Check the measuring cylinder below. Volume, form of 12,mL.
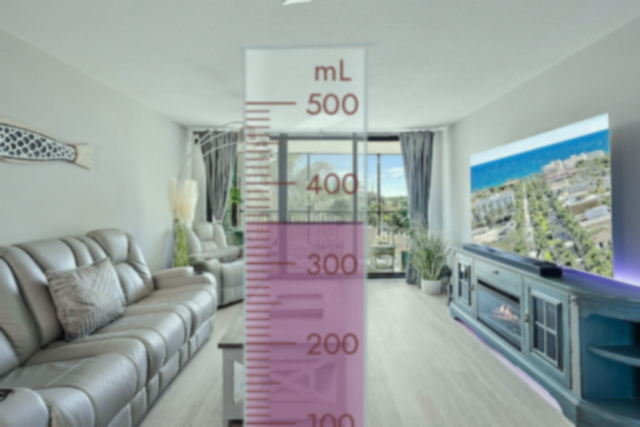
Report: 350,mL
